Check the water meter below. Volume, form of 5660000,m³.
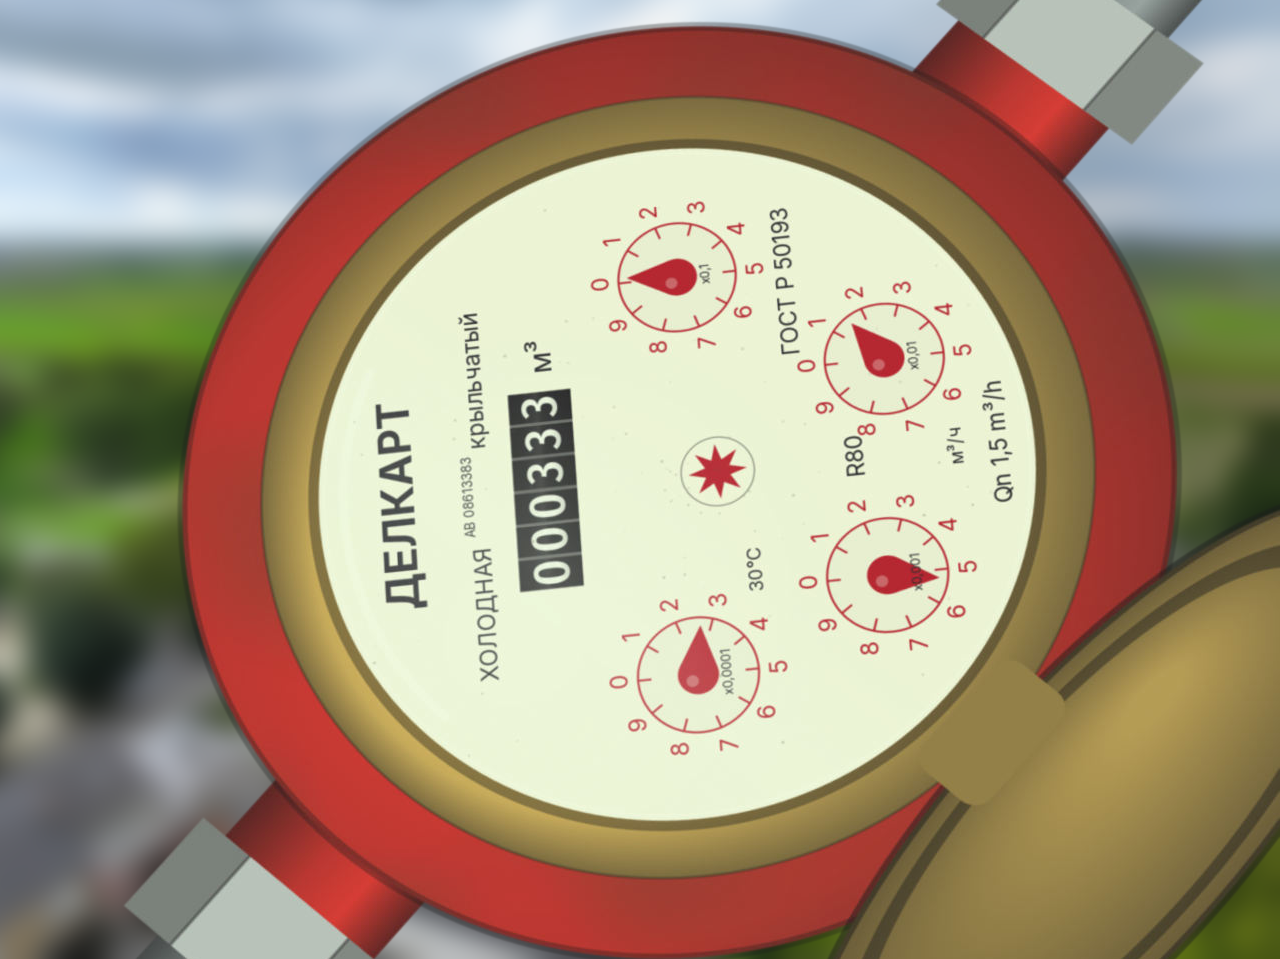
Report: 333.0152,m³
